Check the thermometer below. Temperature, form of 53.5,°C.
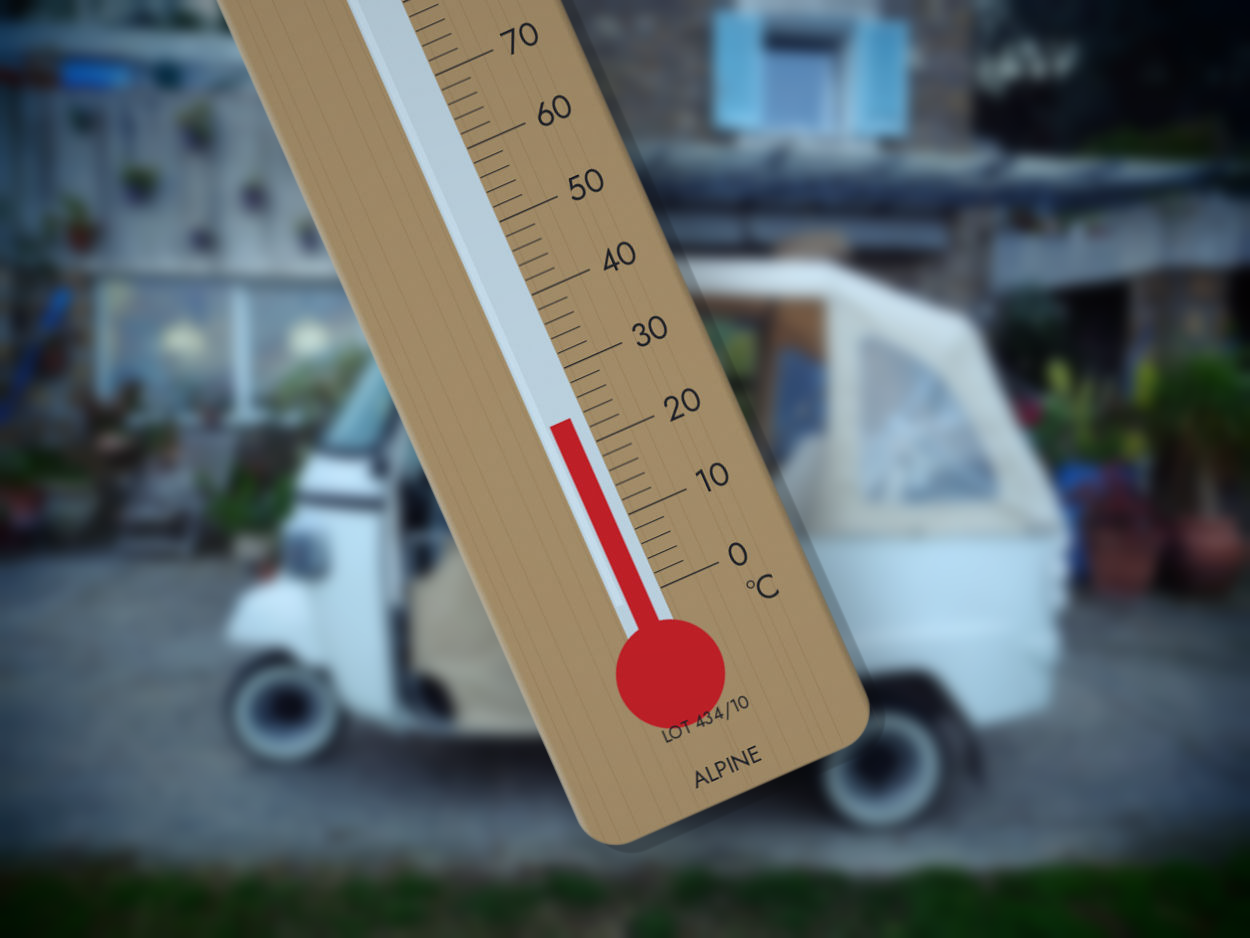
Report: 24,°C
